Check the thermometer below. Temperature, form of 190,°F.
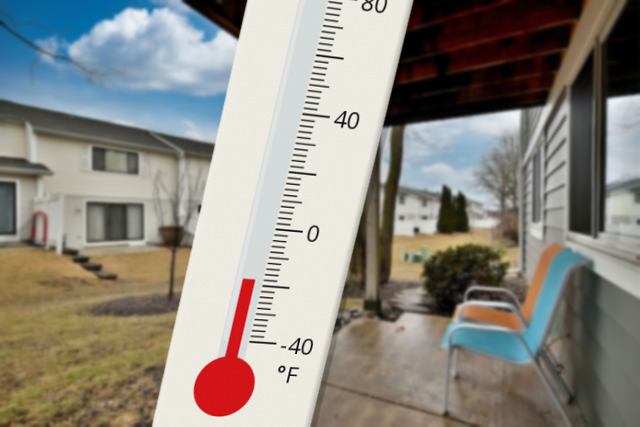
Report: -18,°F
